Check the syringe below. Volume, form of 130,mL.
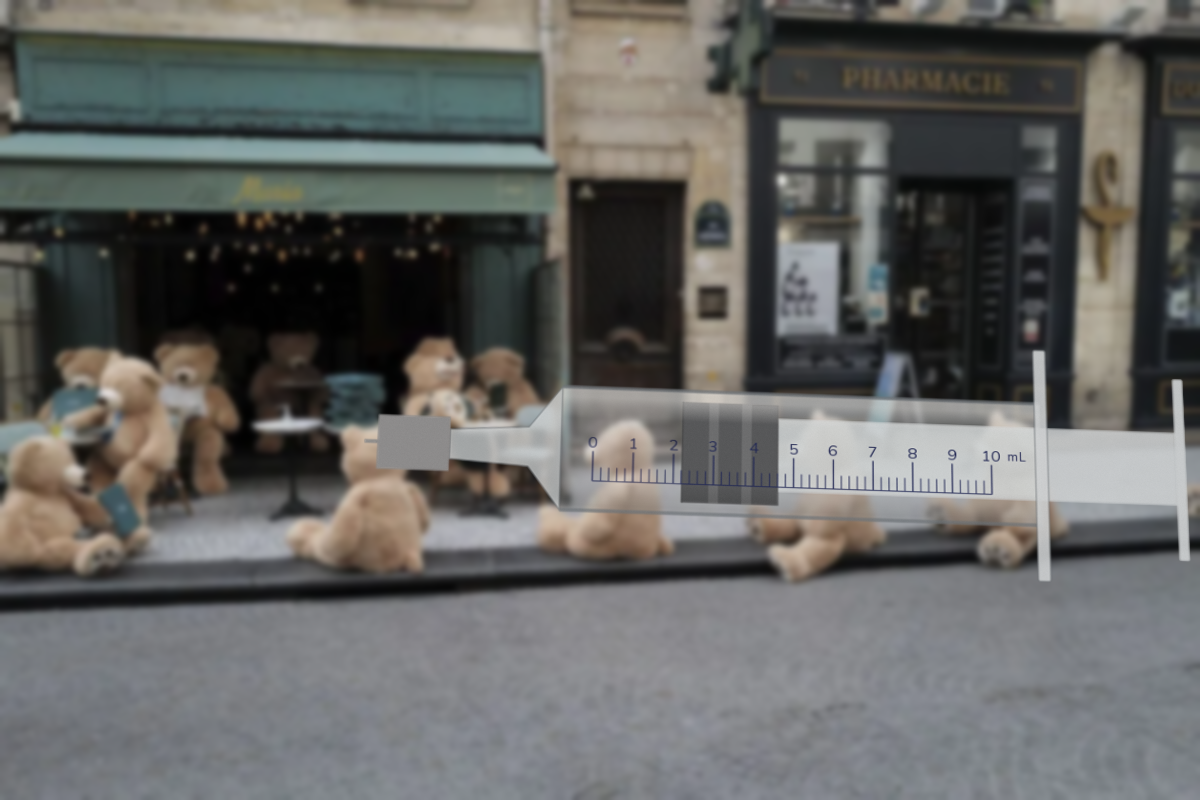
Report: 2.2,mL
